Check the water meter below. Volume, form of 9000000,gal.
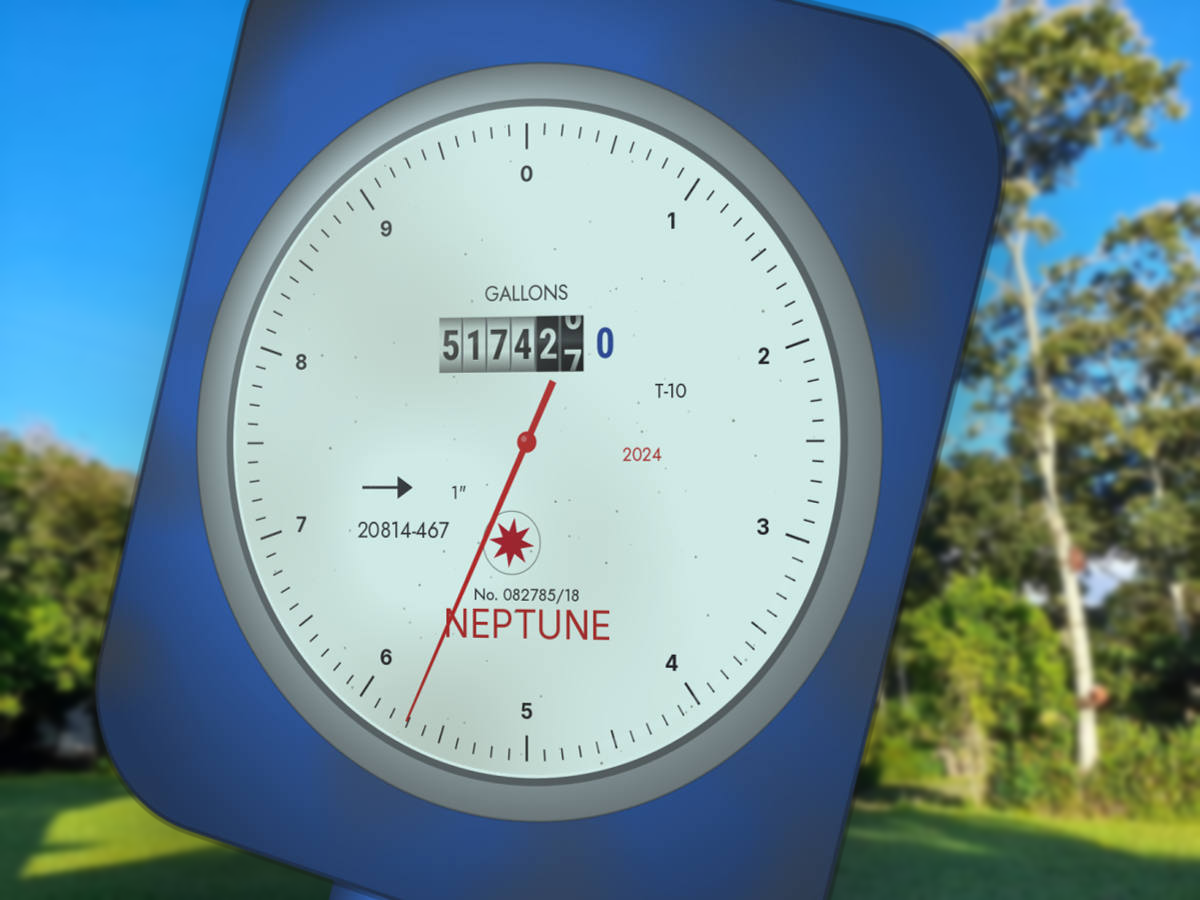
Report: 5174265.7,gal
